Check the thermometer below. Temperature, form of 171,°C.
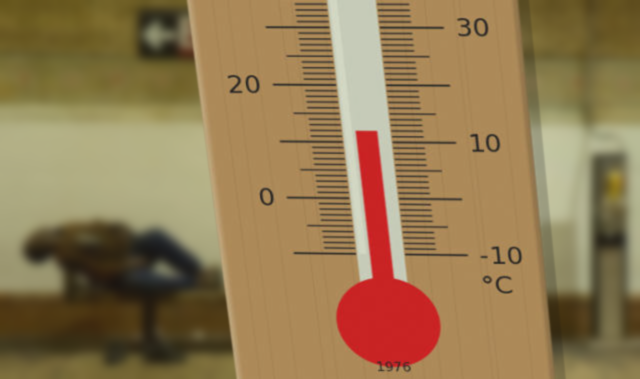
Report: 12,°C
